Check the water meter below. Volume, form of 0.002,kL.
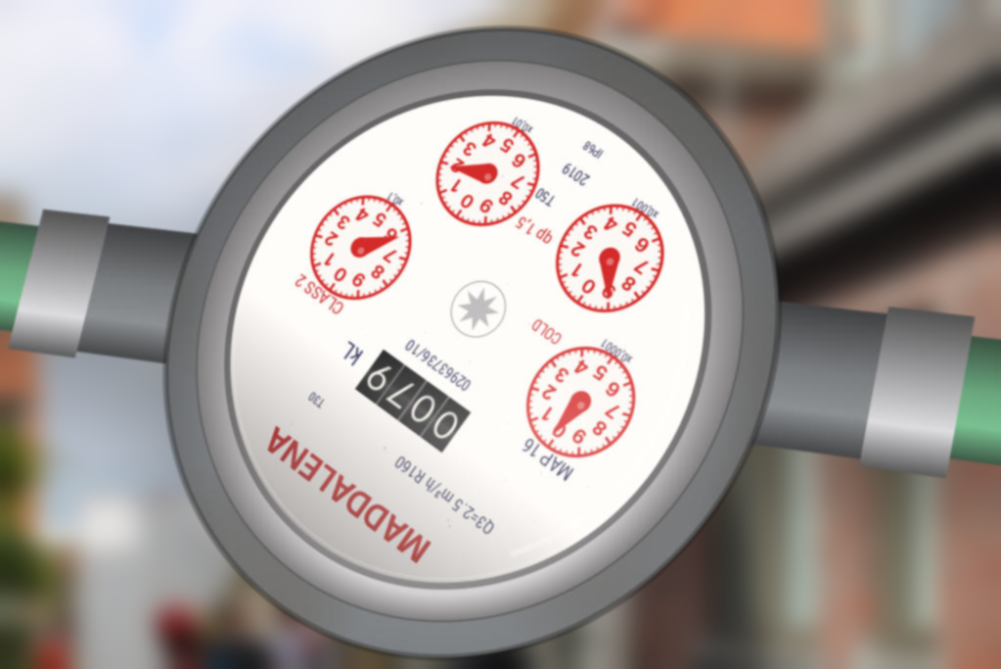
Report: 79.6190,kL
